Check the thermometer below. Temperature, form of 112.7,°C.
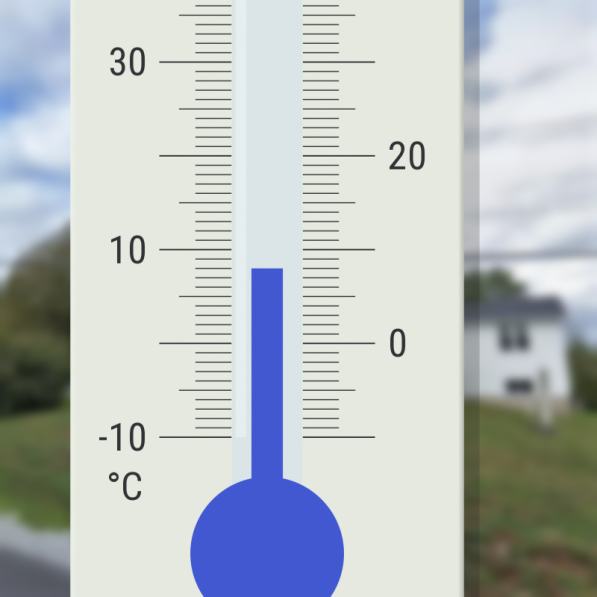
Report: 8,°C
